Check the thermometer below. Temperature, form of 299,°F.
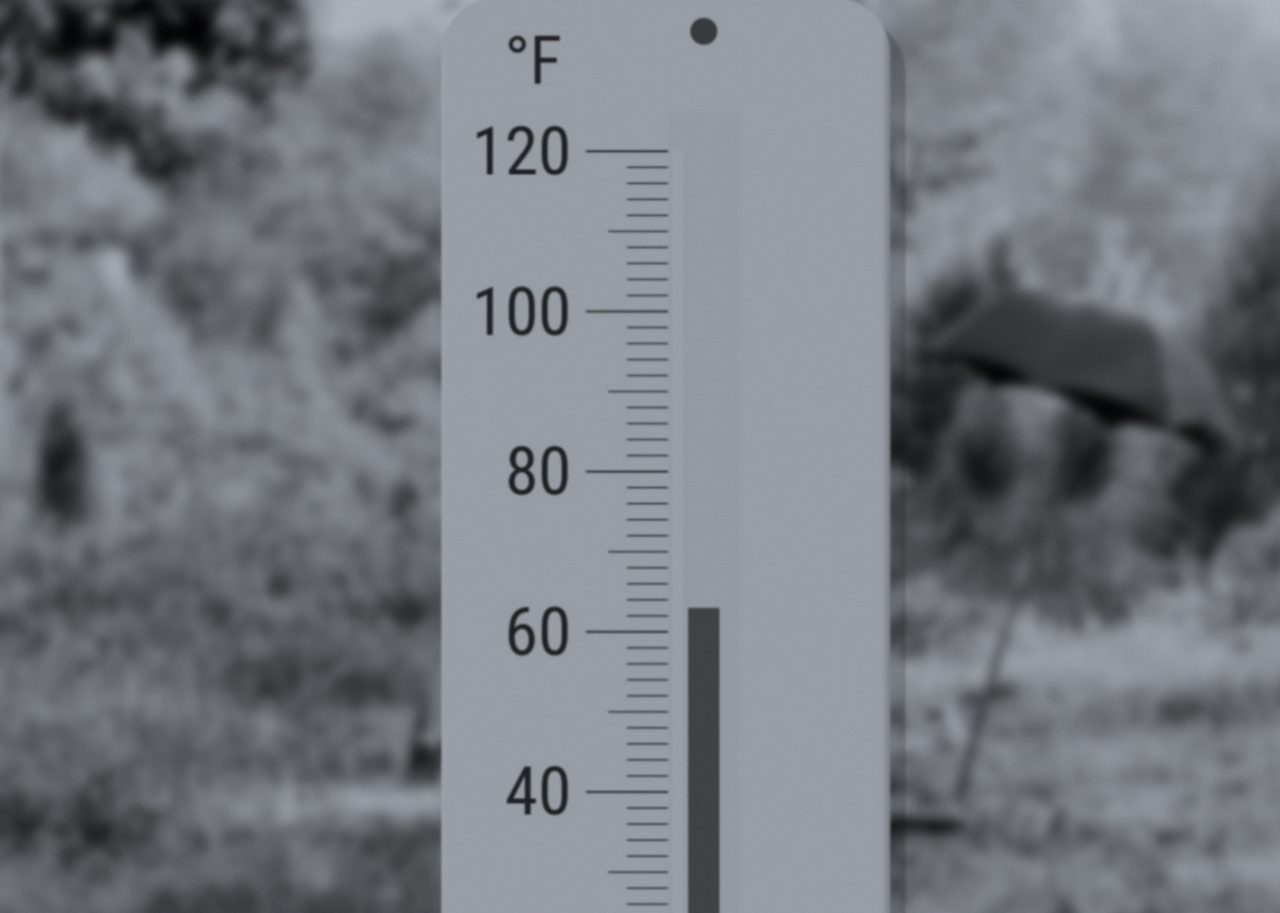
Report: 63,°F
